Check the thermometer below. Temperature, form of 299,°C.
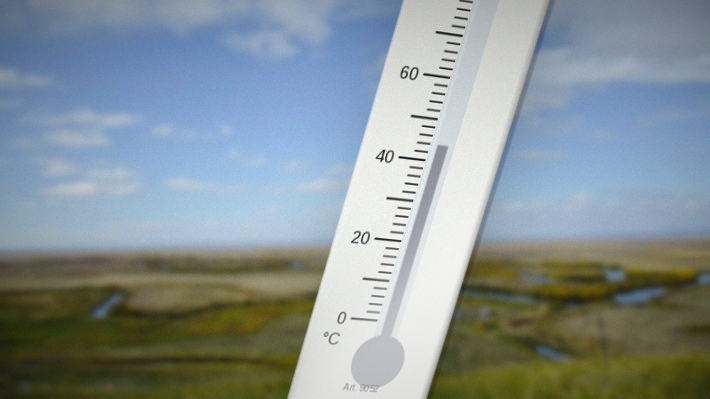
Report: 44,°C
